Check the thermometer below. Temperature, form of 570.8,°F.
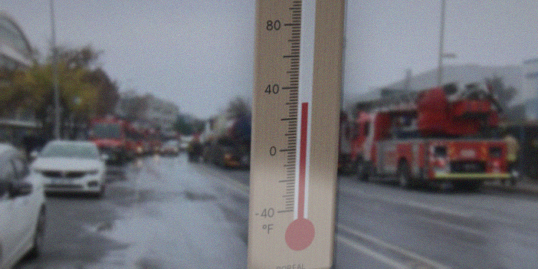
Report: 30,°F
